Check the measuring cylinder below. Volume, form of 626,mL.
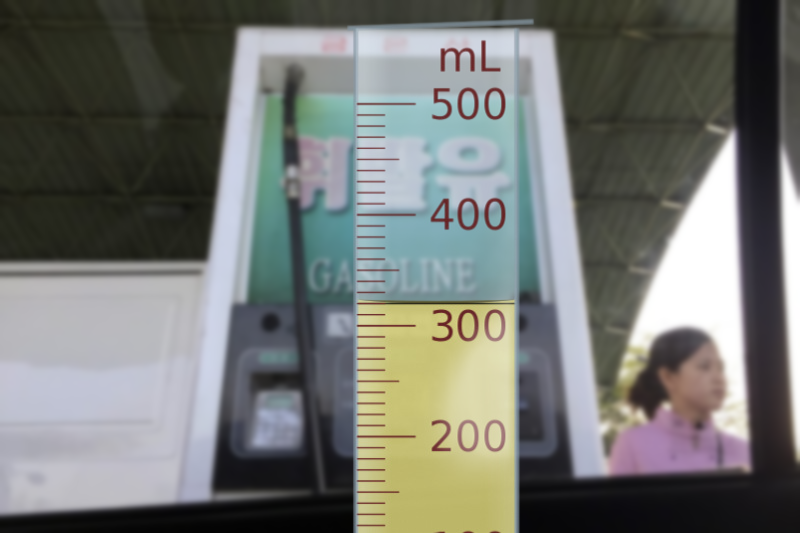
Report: 320,mL
